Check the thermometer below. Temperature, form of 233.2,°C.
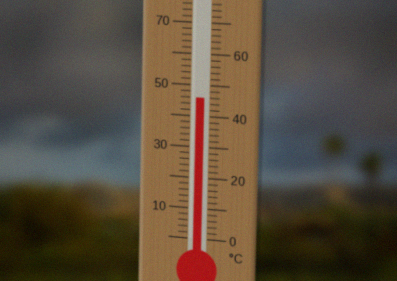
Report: 46,°C
